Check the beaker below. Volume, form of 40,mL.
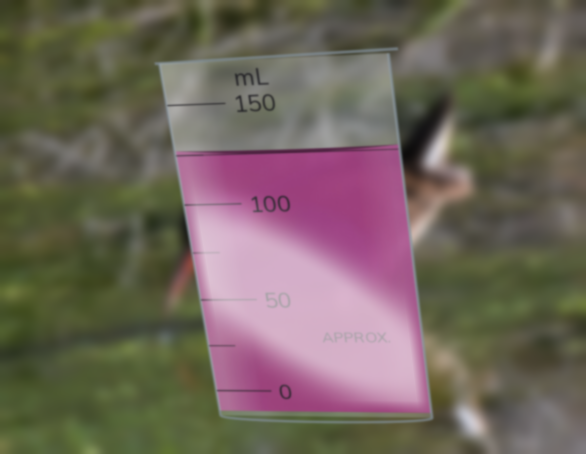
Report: 125,mL
